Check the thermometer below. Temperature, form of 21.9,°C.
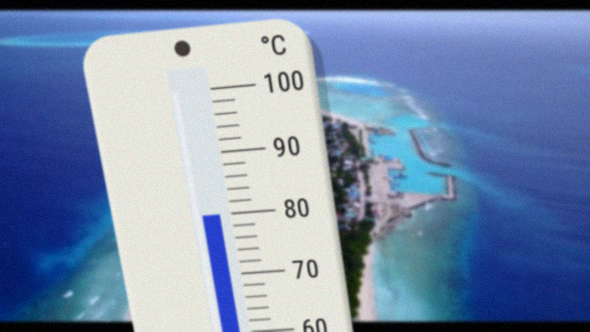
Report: 80,°C
